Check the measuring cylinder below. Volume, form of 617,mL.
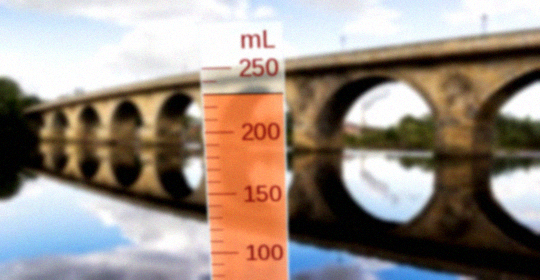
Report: 230,mL
